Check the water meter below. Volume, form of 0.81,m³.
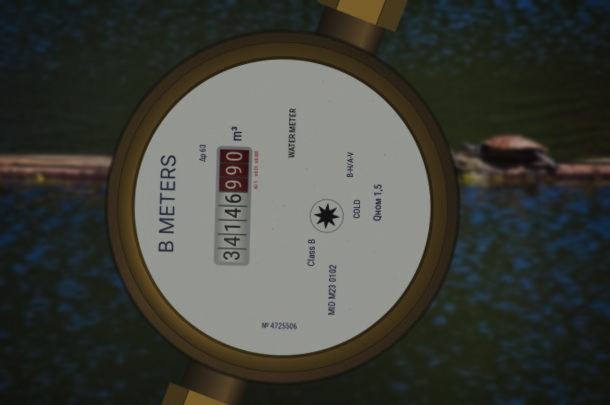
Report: 34146.990,m³
